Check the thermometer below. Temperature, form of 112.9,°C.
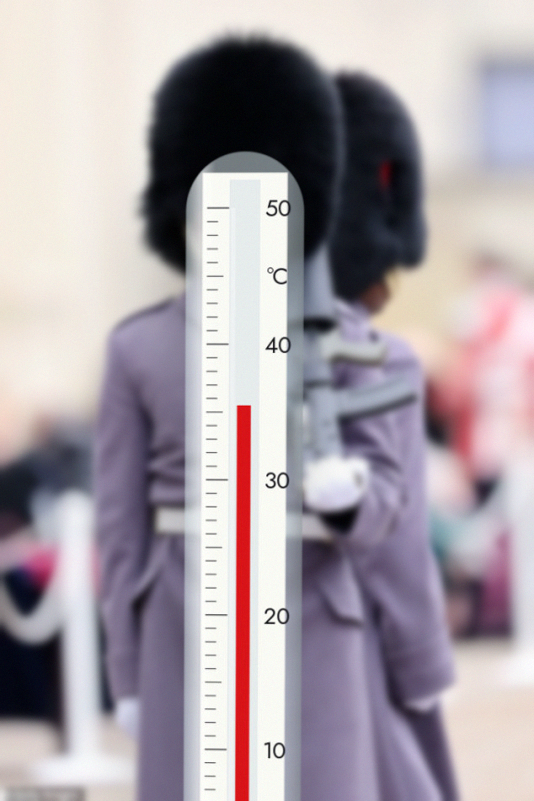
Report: 35.5,°C
